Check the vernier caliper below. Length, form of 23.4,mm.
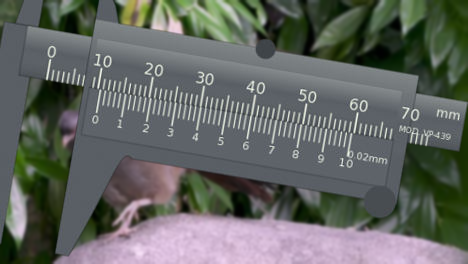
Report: 10.5,mm
